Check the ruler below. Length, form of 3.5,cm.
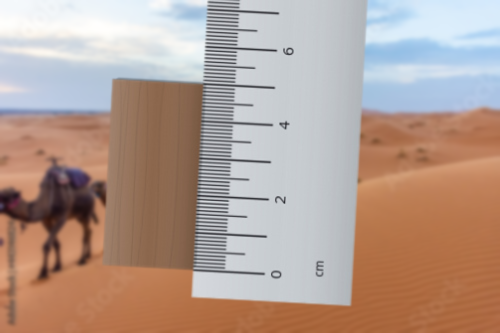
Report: 5,cm
